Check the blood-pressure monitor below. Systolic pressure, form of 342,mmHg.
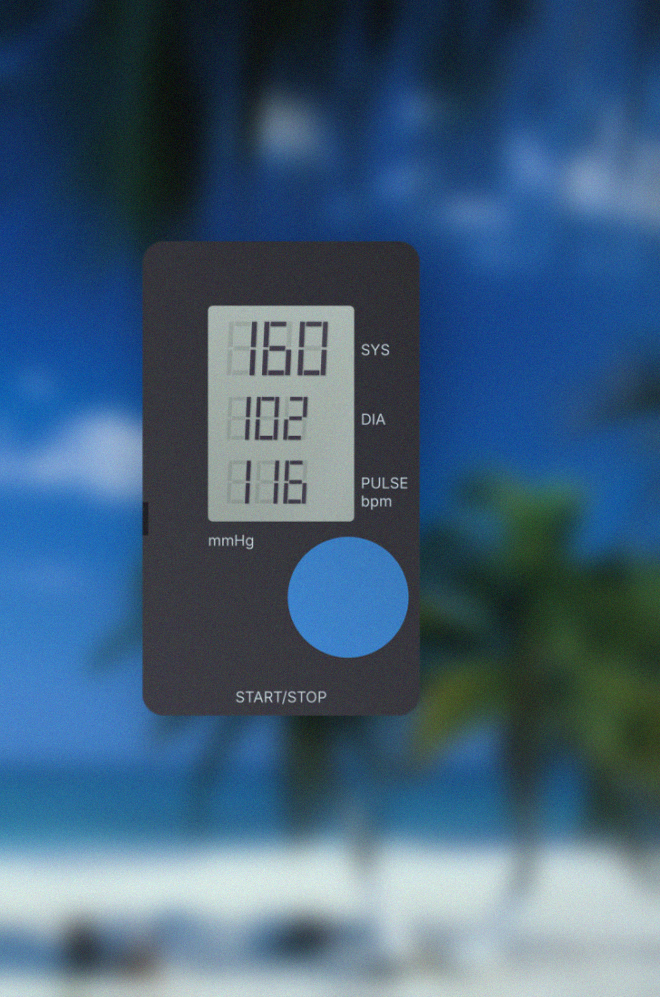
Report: 160,mmHg
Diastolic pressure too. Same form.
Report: 102,mmHg
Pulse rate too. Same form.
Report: 116,bpm
